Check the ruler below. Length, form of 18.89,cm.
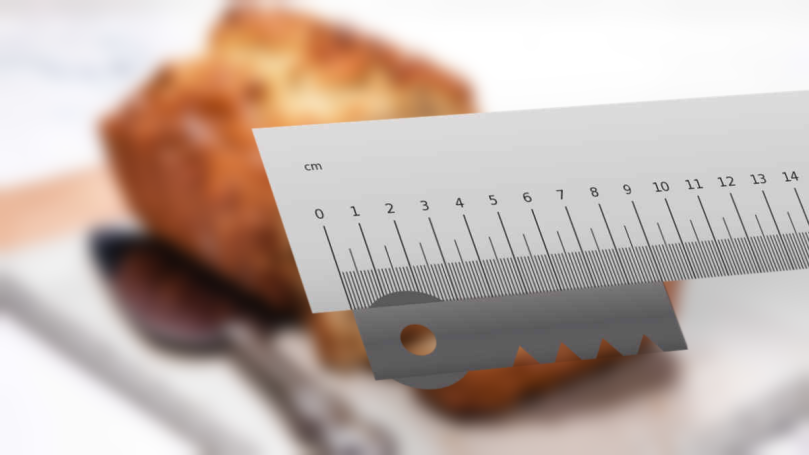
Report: 9,cm
